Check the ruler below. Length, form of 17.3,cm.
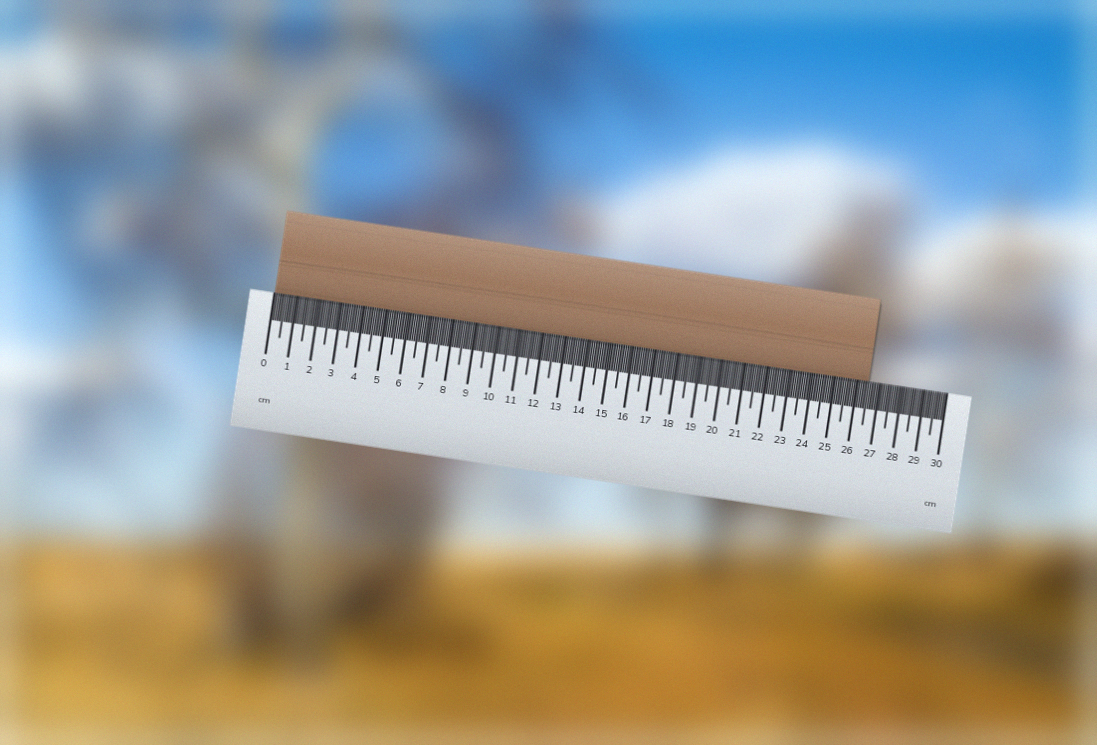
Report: 26.5,cm
